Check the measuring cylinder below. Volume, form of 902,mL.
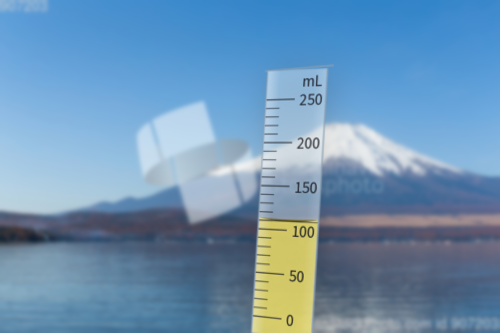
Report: 110,mL
